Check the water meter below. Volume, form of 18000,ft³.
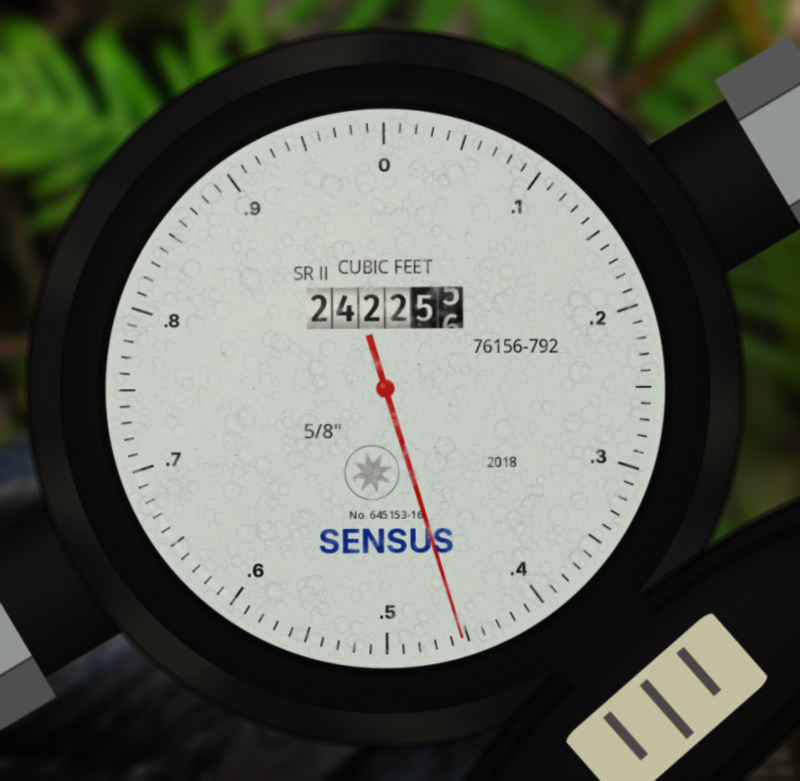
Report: 242255.45,ft³
